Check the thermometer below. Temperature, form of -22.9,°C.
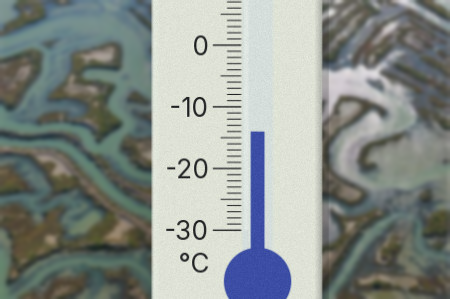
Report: -14,°C
